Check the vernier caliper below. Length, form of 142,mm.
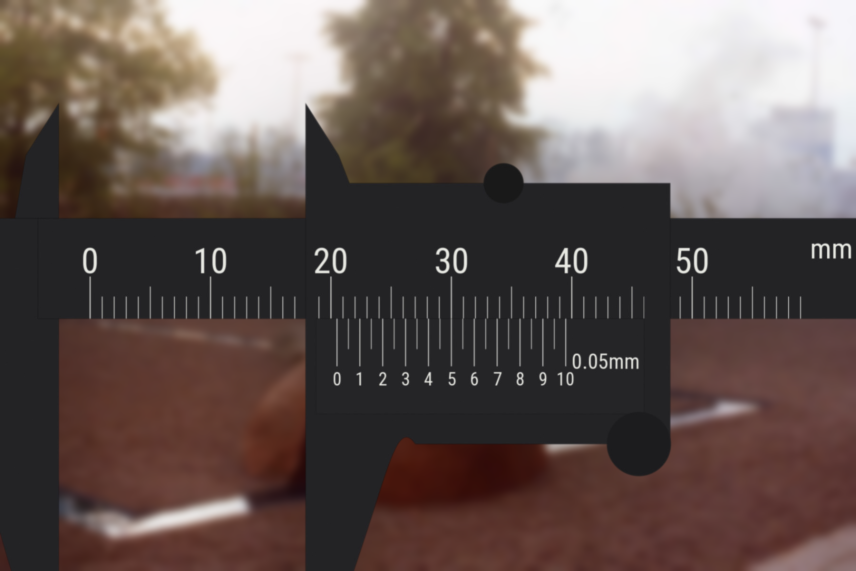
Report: 20.5,mm
